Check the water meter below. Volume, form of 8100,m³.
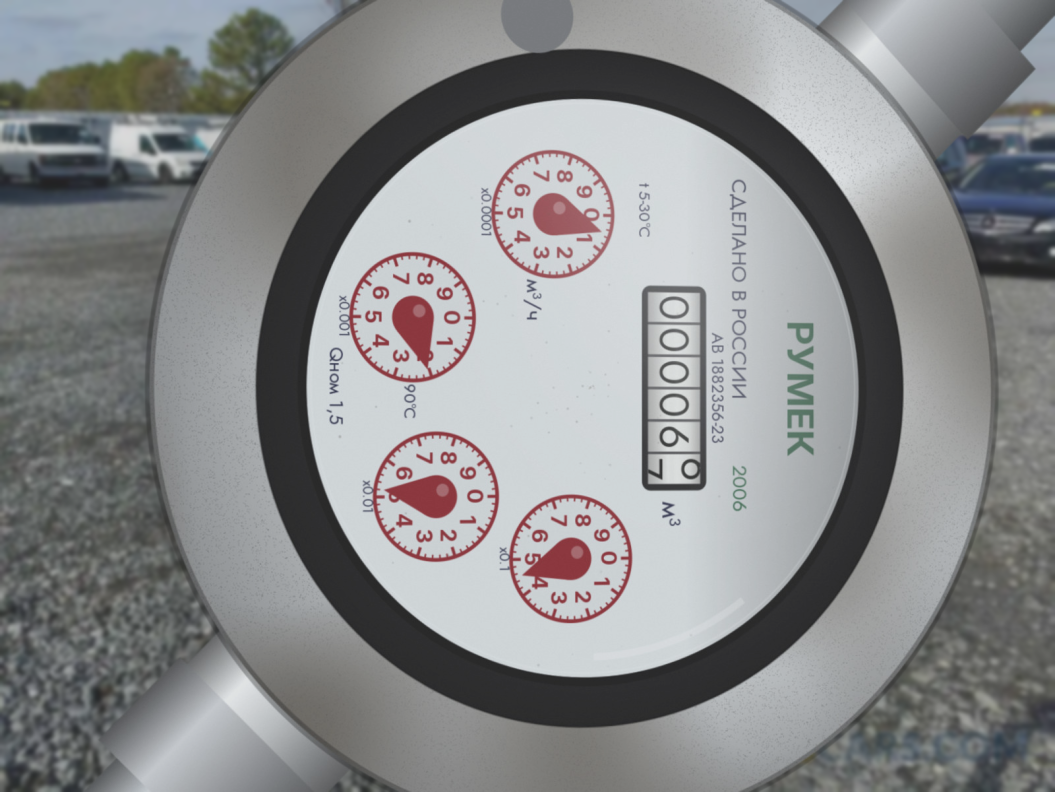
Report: 66.4520,m³
